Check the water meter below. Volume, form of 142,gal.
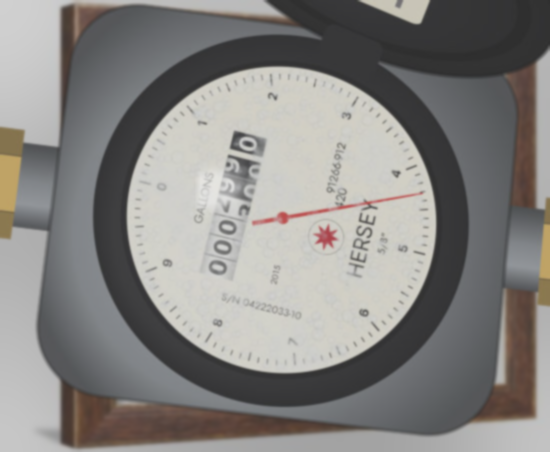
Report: 2994.3,gal
